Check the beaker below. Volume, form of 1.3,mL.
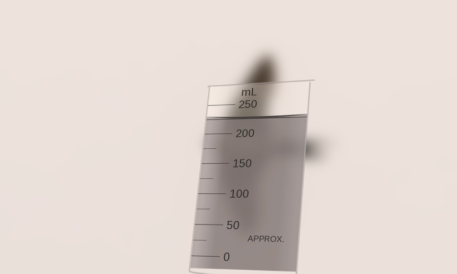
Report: 225,mL
